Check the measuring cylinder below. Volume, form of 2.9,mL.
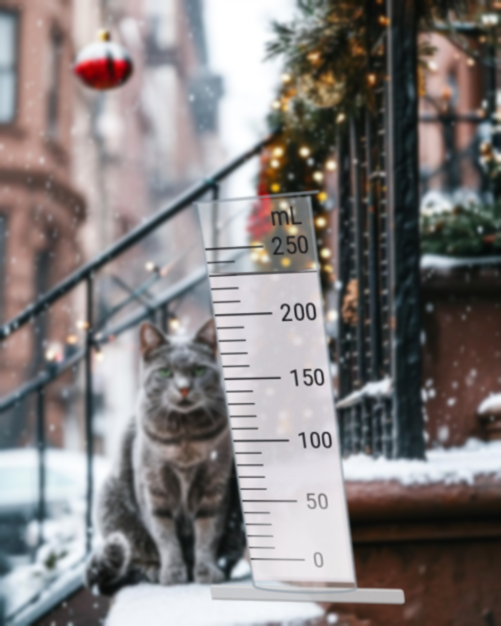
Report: 230,mL
